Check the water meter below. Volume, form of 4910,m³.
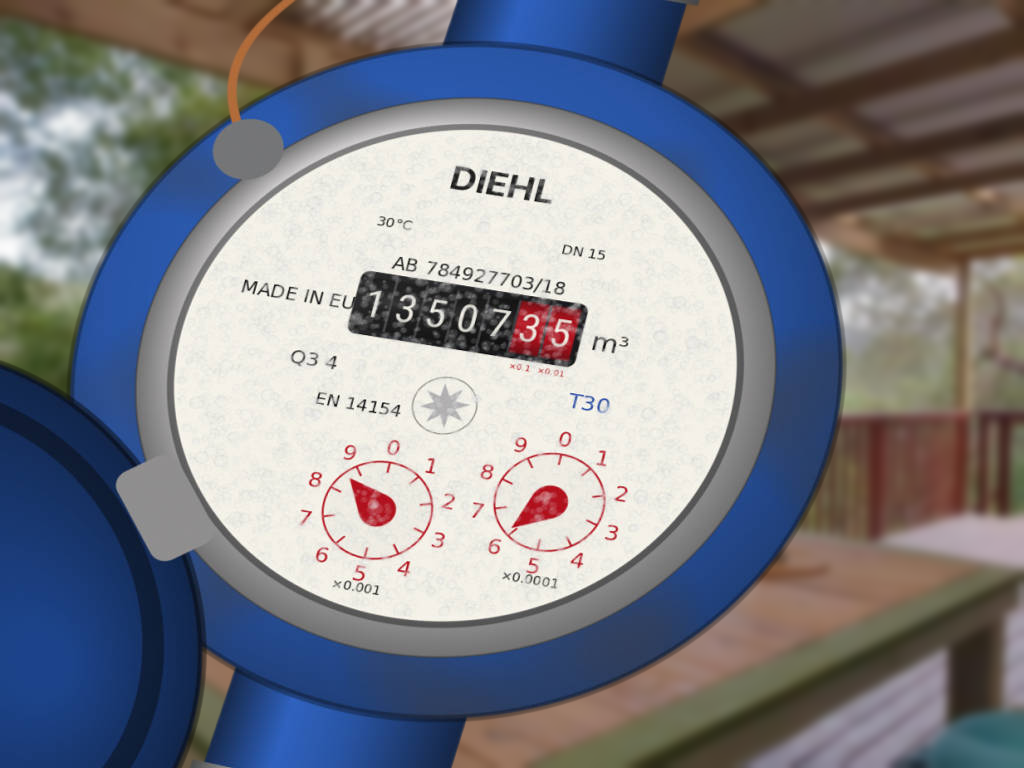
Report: 13507.3586,m³
